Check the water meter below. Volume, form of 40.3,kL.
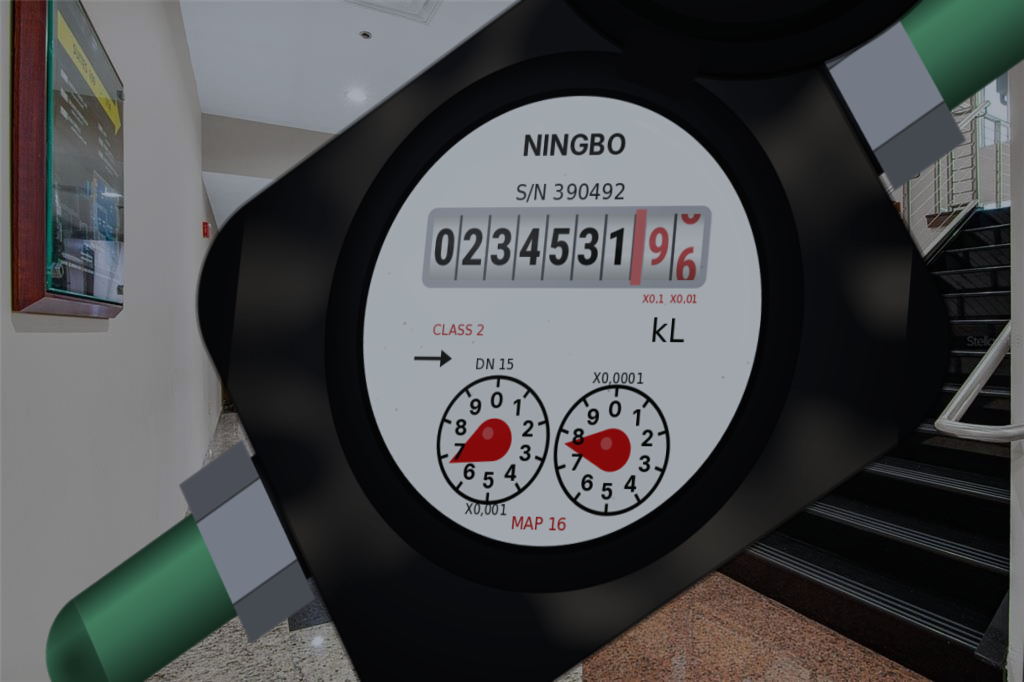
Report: 234531.9567,kL
